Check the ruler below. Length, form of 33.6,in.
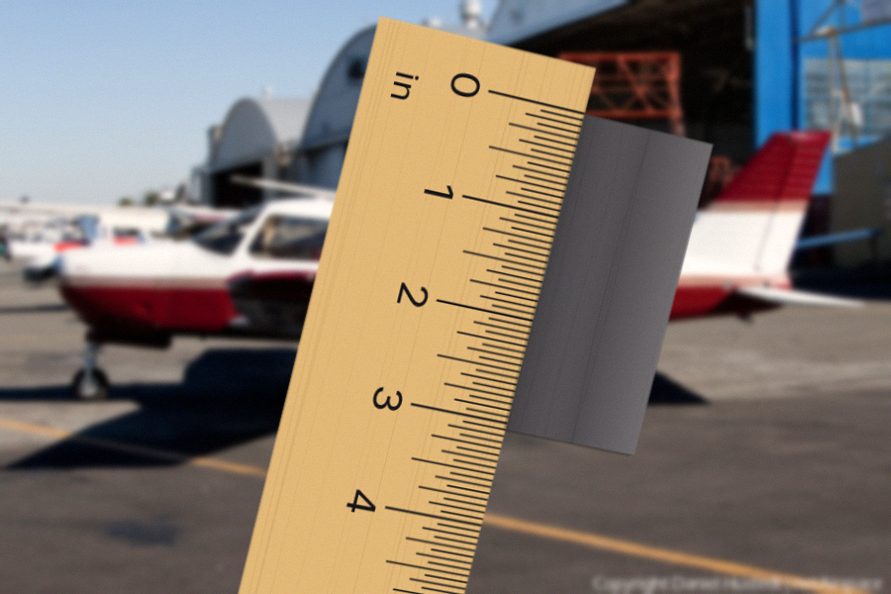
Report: 3.0625,in
